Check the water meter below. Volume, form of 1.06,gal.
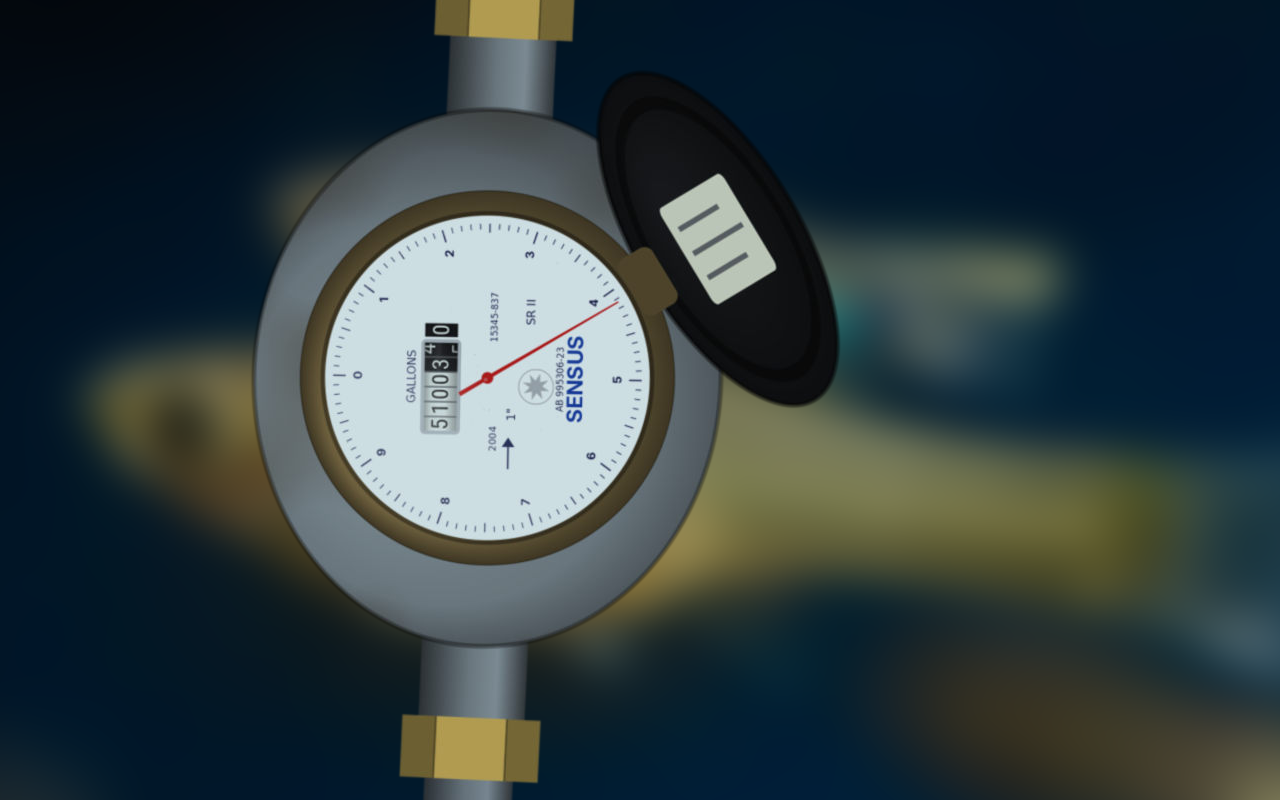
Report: 5100344.1,gal
